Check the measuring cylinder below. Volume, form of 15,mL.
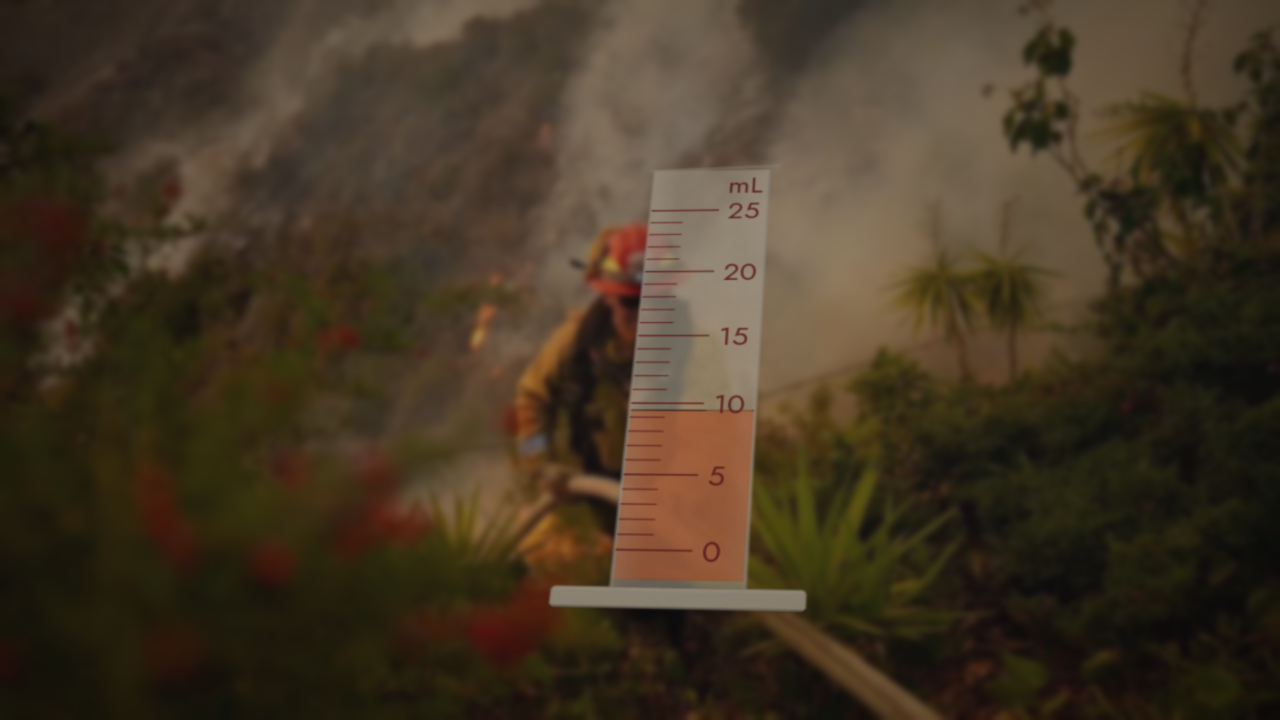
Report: 9.5,mL
